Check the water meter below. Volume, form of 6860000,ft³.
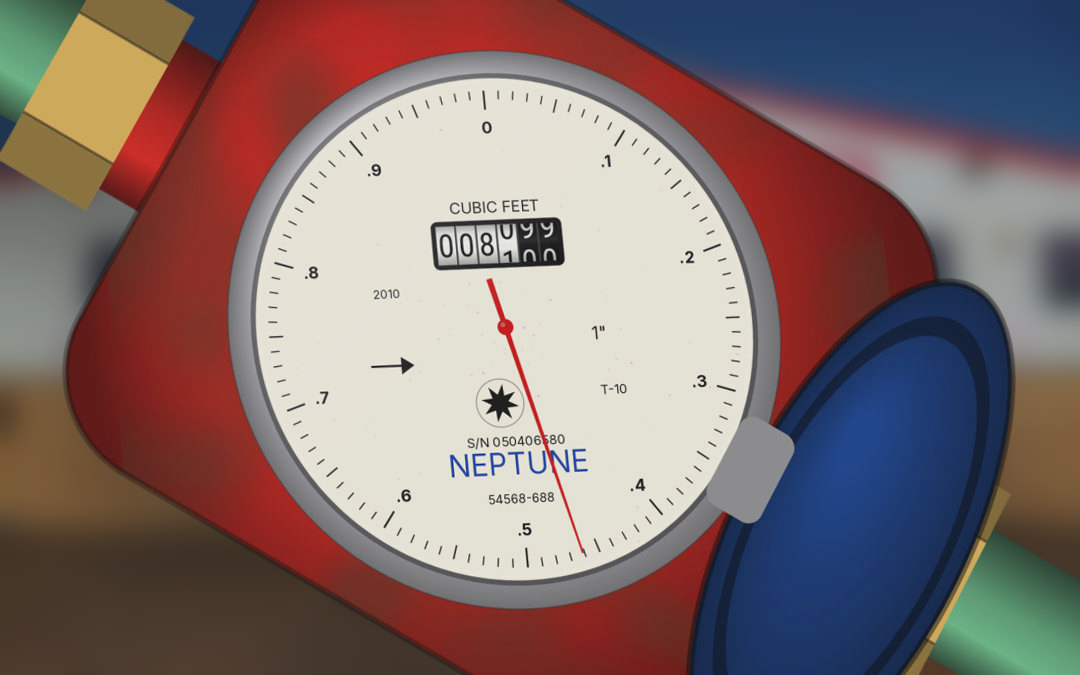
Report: 8099.46,ft³
